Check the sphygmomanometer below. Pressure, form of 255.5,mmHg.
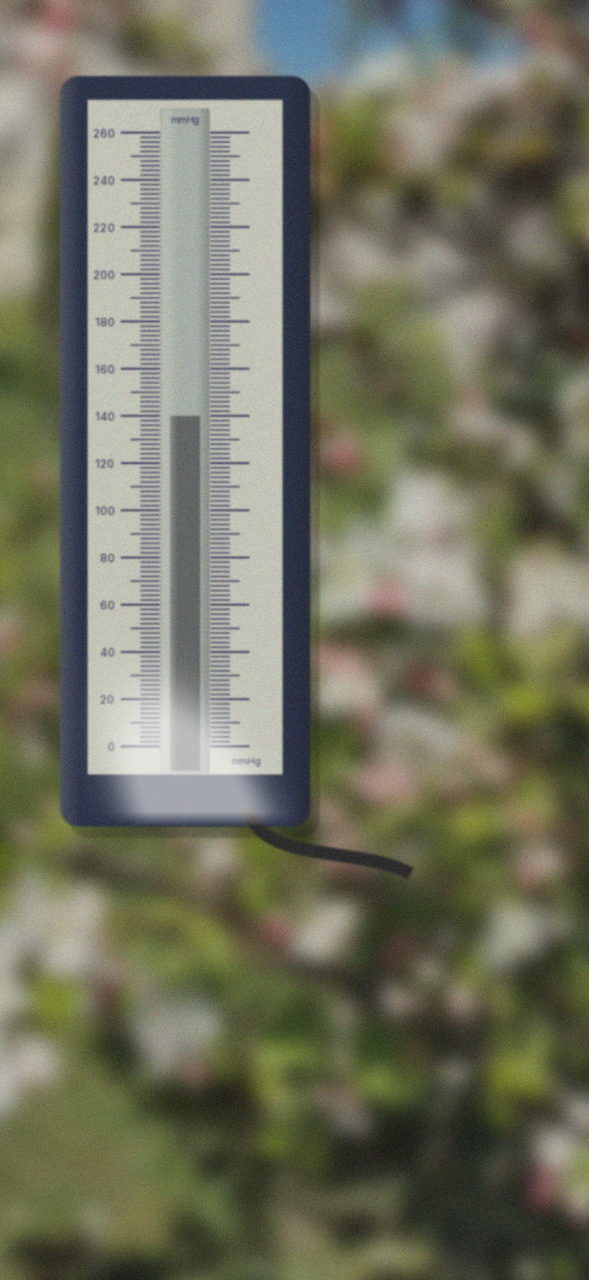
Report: 140,mmHg
